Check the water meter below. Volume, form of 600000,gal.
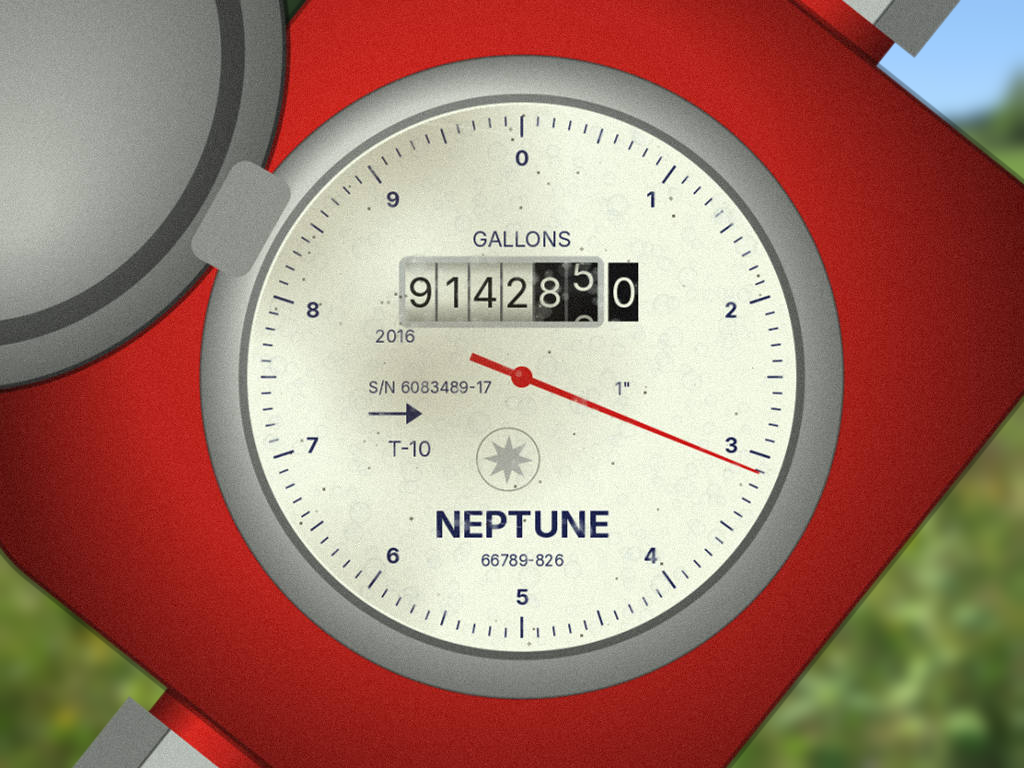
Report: 9142853.1,gal
